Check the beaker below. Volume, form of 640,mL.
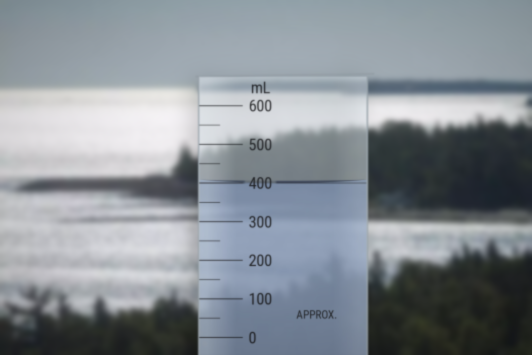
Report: 400,mL
